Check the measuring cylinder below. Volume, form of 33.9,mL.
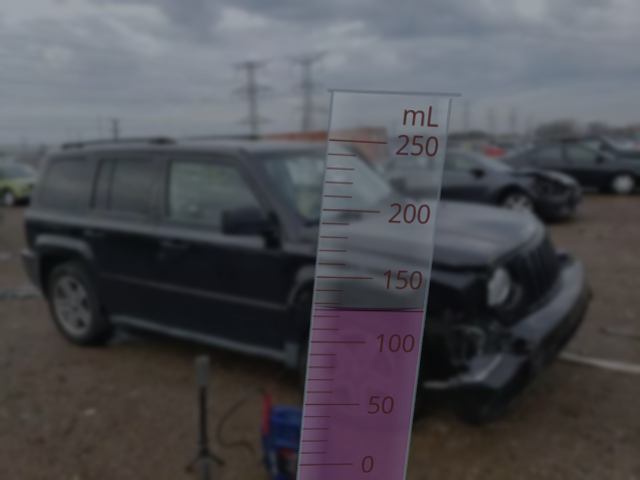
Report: 125,mL
